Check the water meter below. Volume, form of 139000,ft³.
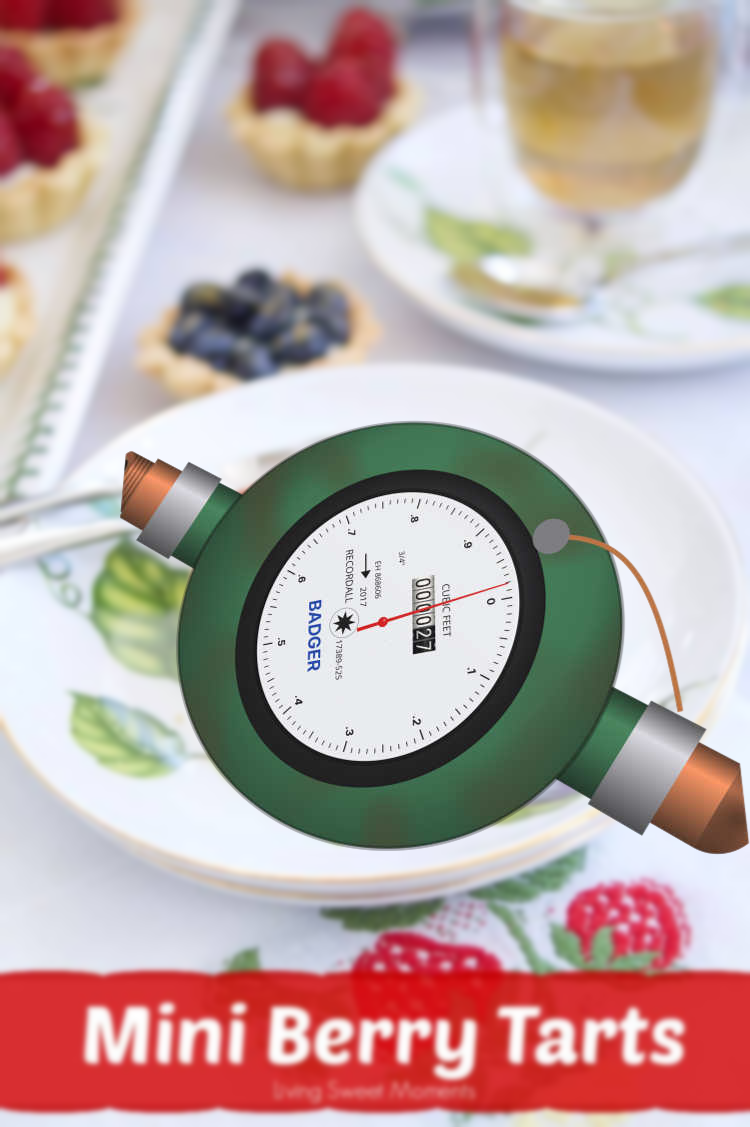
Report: 26.98,ft³
